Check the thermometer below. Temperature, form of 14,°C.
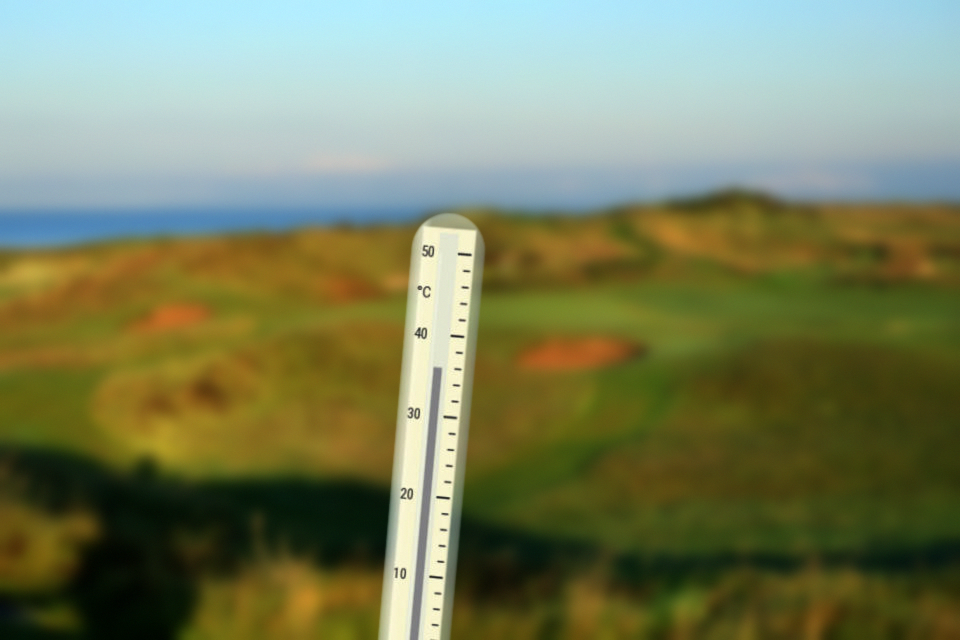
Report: 36,°C
